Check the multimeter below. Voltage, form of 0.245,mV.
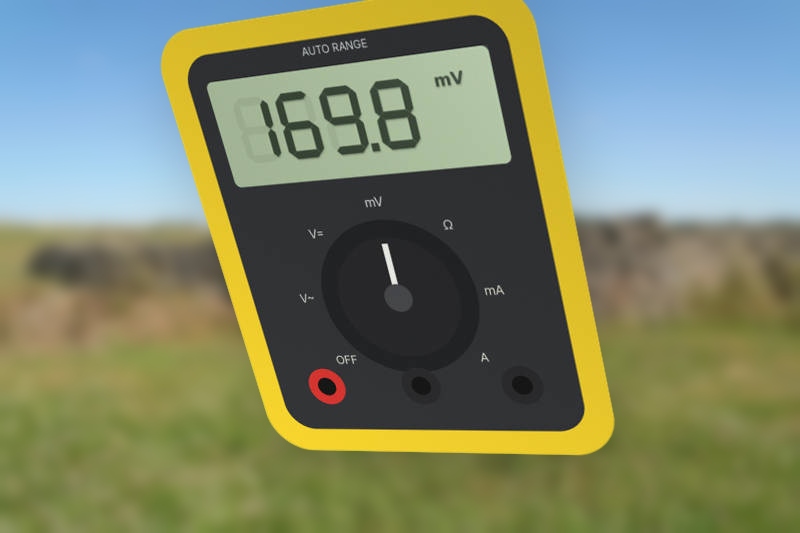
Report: 169.8,mV
